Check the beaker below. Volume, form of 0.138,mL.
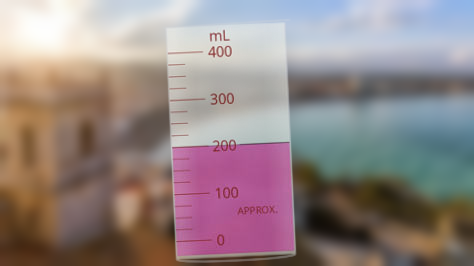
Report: 200,mL
